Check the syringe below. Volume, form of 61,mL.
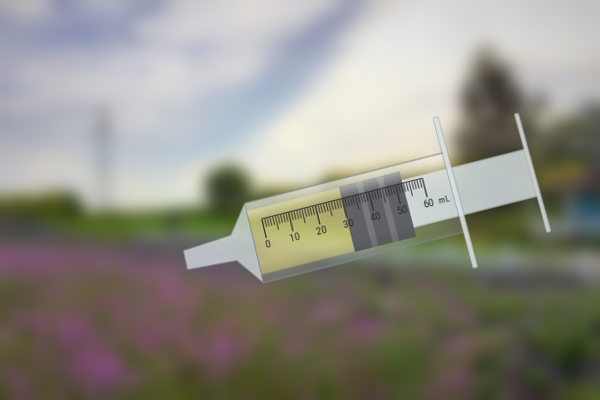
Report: 30,mL
